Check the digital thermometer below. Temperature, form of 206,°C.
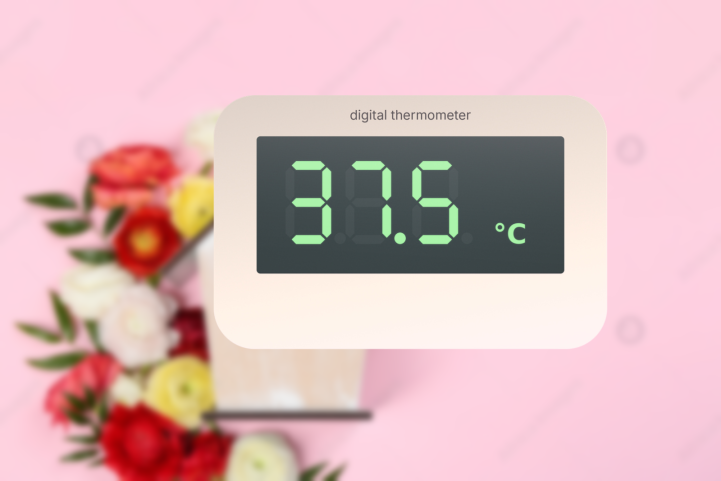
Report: 37.5,°C
